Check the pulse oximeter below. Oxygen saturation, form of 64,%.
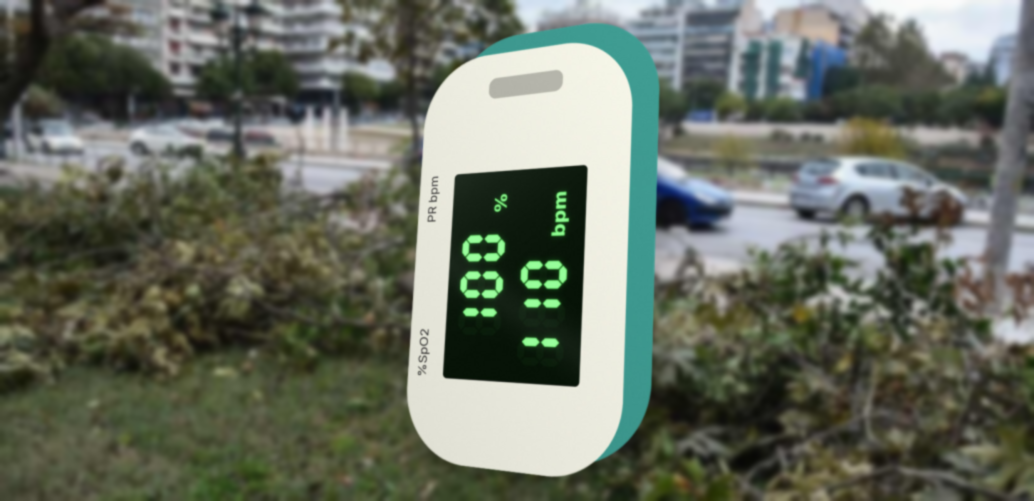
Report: 100,%
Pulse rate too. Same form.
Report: 110,bpm
